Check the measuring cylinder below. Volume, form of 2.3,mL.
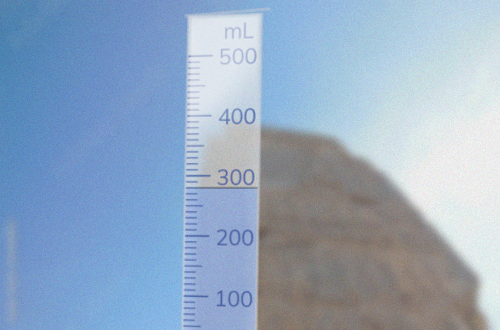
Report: 280,mL
